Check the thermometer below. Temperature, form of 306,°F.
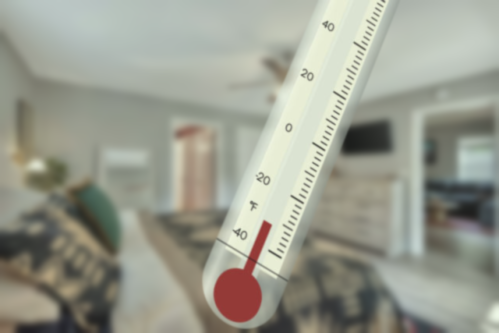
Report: -32,°F
